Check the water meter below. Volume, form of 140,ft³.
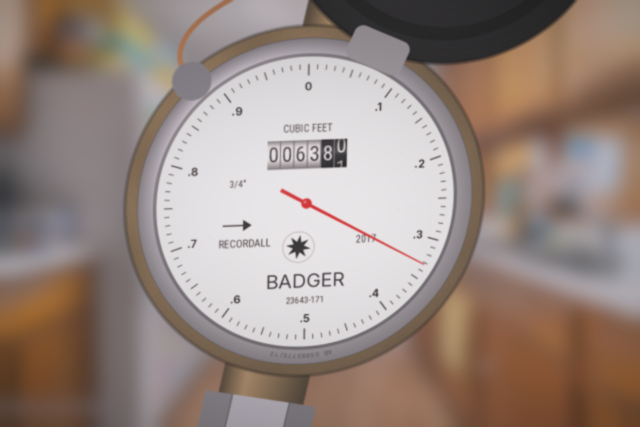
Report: 6380.33,ft³
